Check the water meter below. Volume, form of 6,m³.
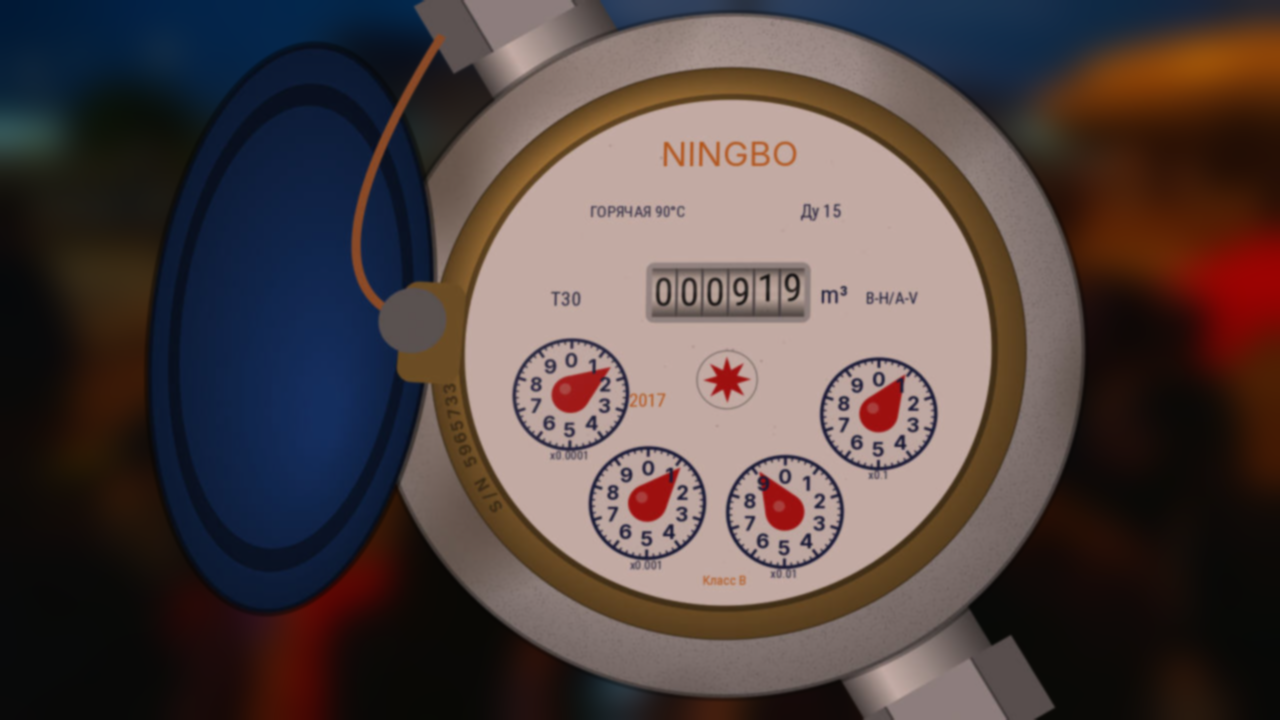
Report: 919.0911,m³
